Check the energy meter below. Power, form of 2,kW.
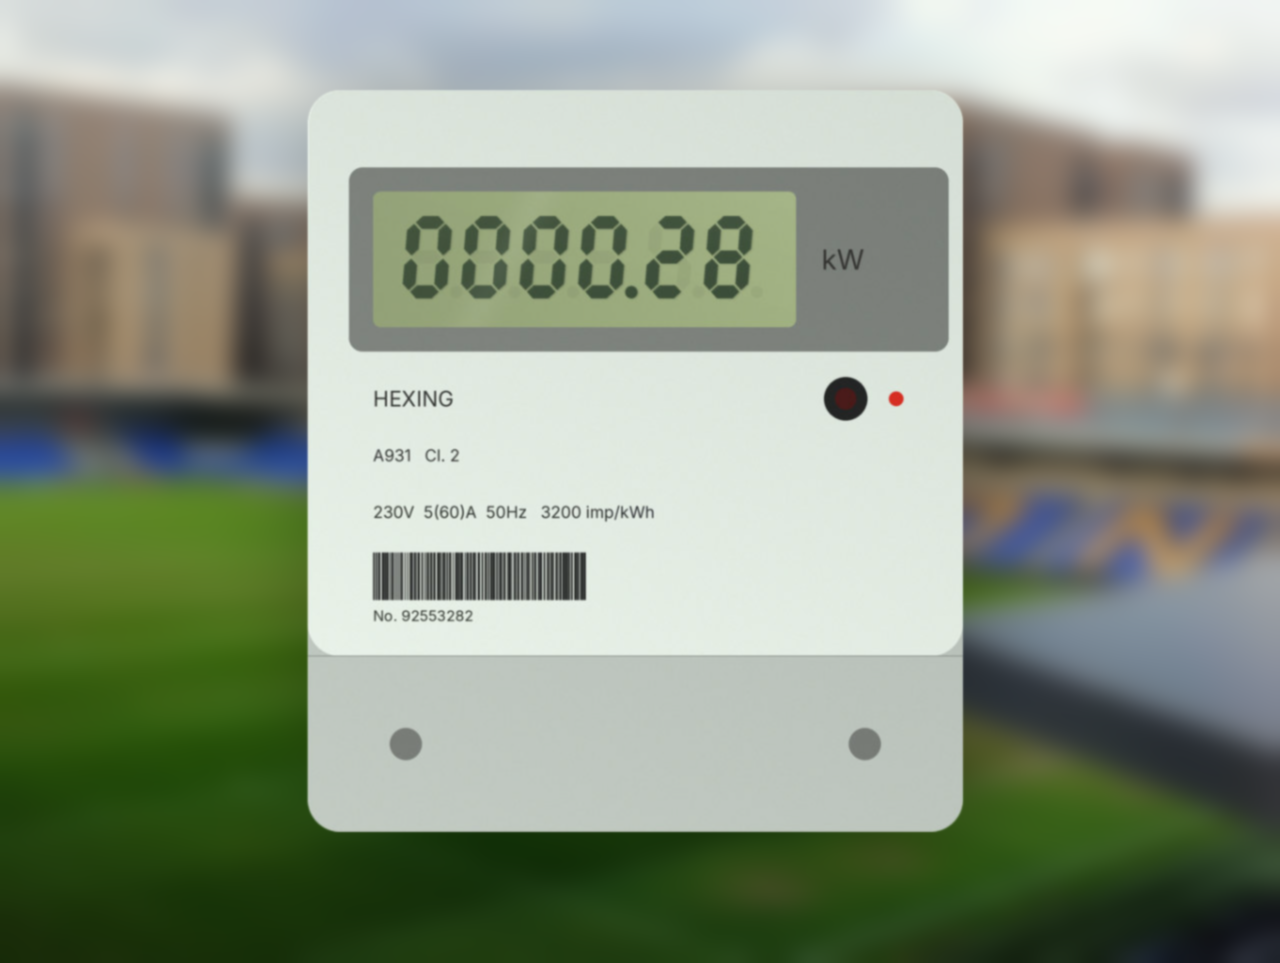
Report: 0.28,kW
